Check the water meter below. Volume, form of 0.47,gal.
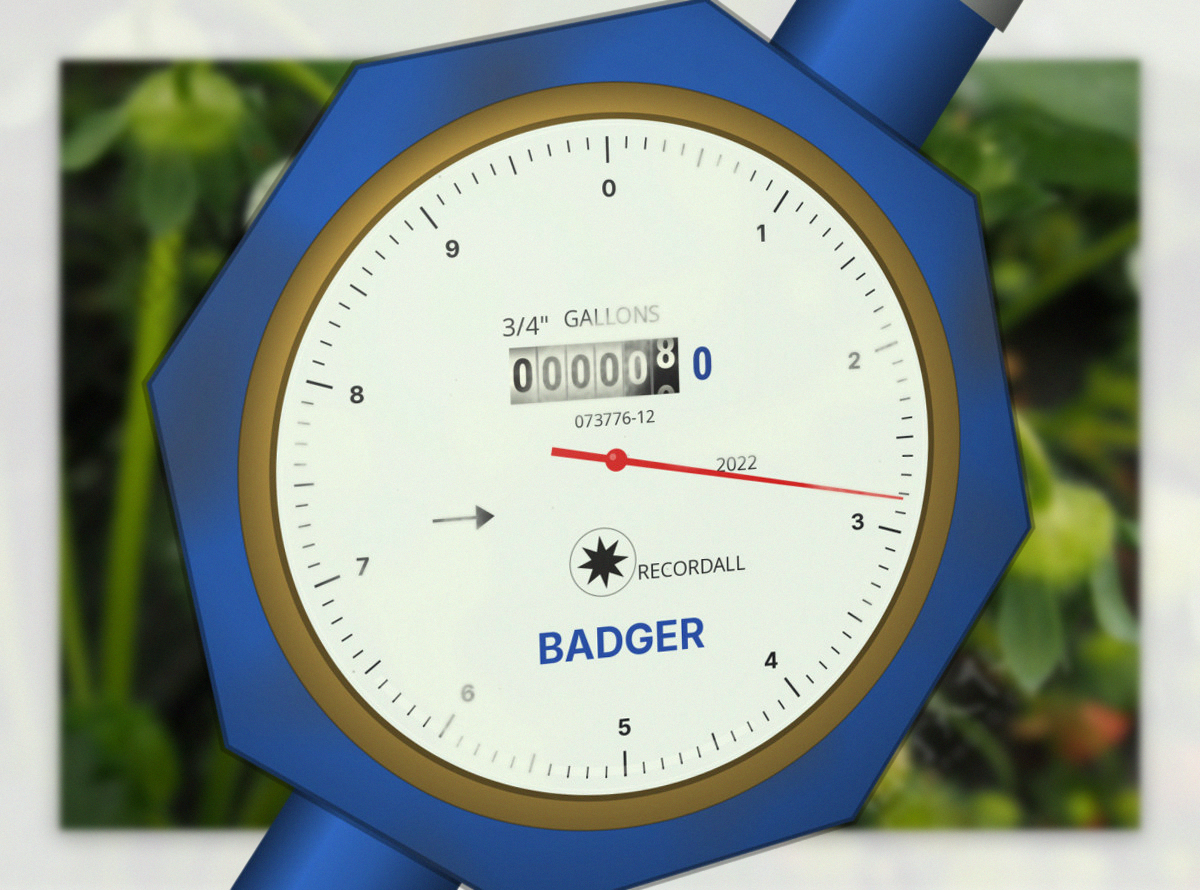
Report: 82.8,gal
